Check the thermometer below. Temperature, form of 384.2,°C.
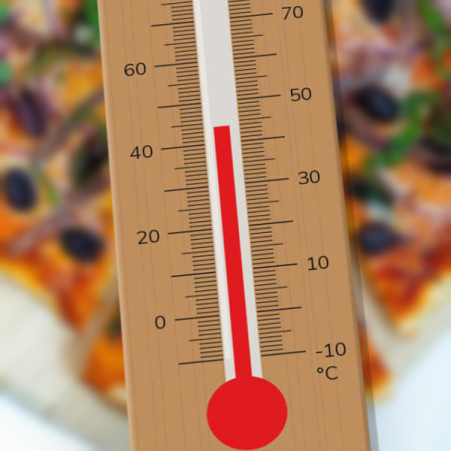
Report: 44,°C
